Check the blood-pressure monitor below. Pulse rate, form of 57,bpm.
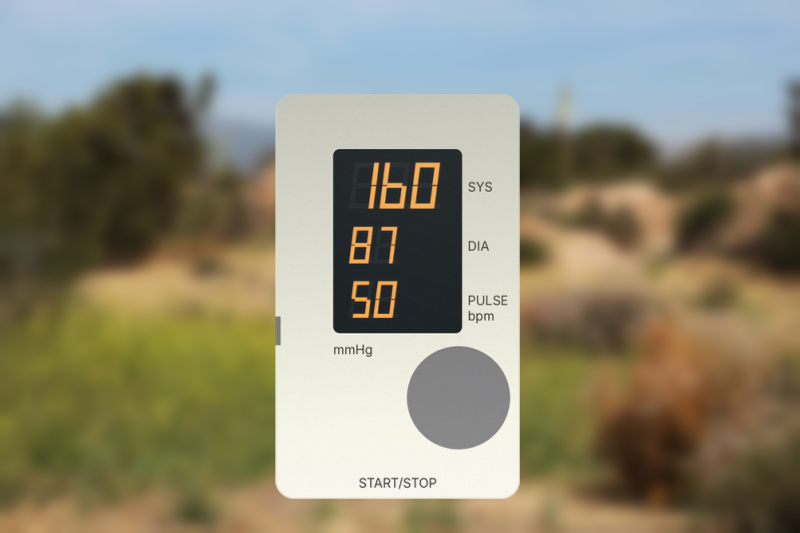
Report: 50,bpm
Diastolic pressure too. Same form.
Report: 87,mmHg
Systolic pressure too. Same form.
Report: 160,mmHg
